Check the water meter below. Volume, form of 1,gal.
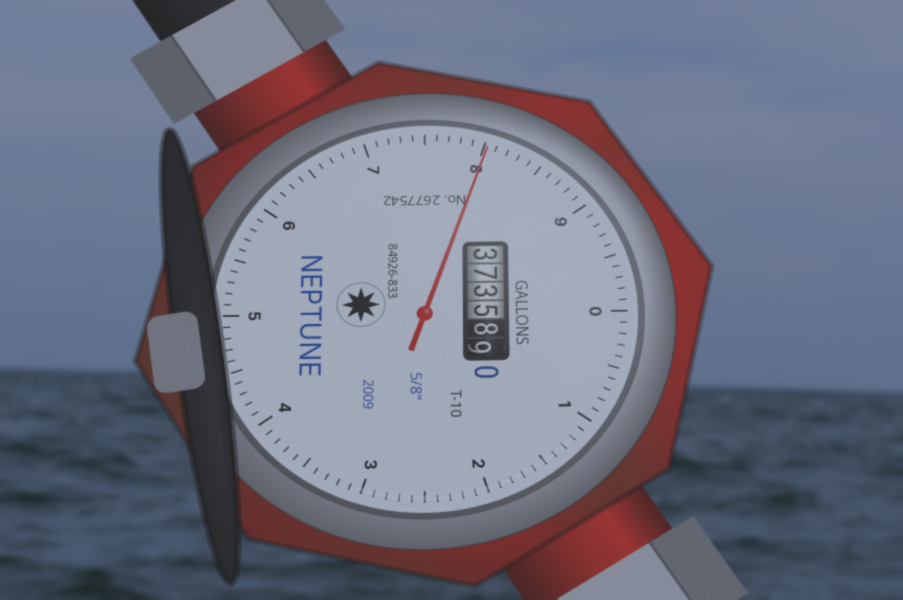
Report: 3735888.0,gal
